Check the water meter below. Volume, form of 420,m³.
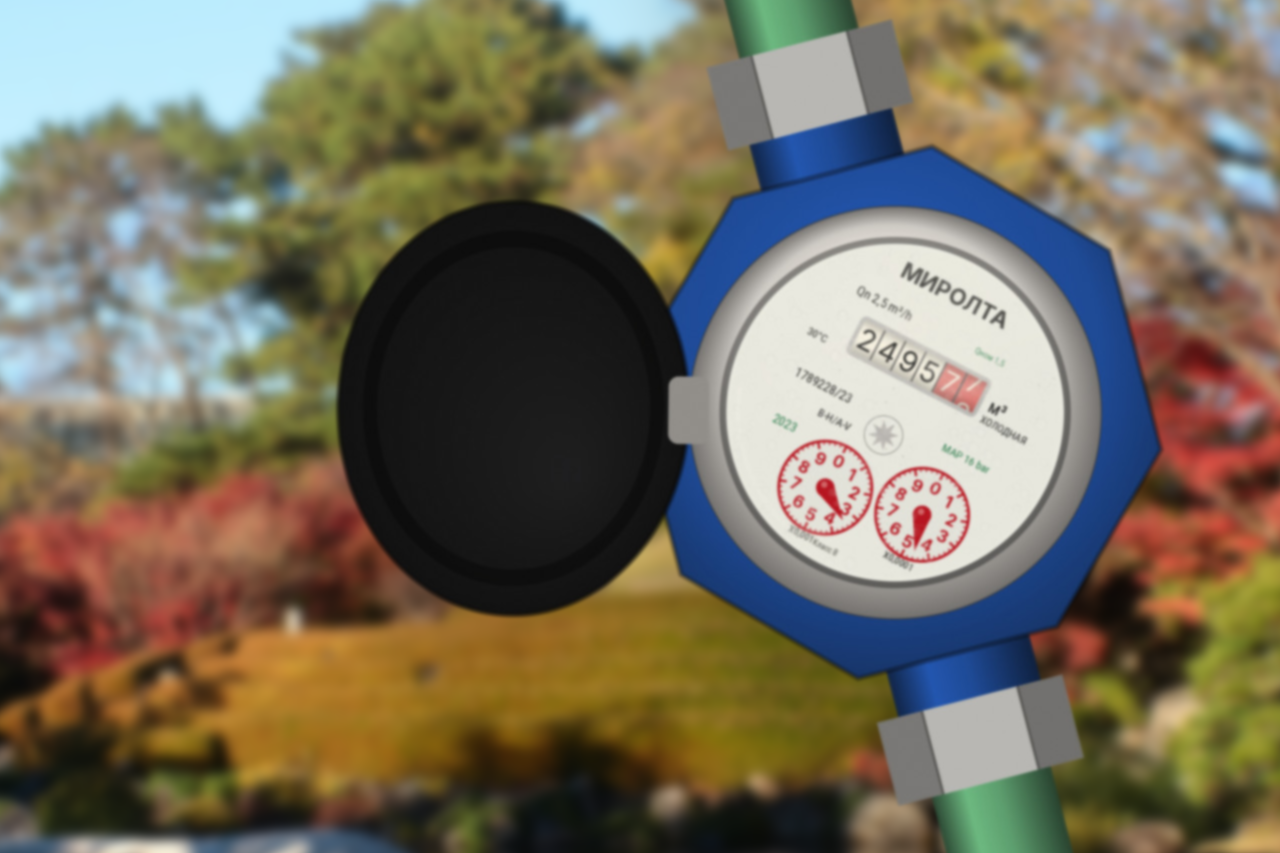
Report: 2495.7734,m³
